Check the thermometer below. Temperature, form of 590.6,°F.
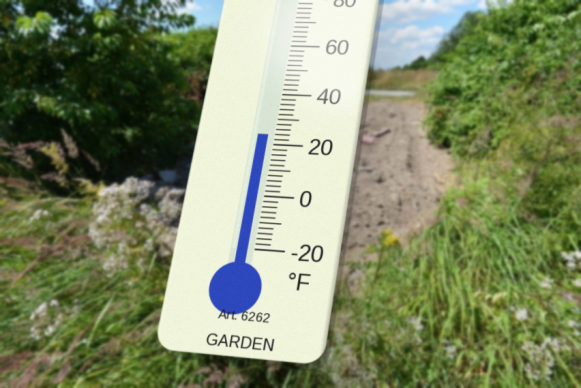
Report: 24,°F
